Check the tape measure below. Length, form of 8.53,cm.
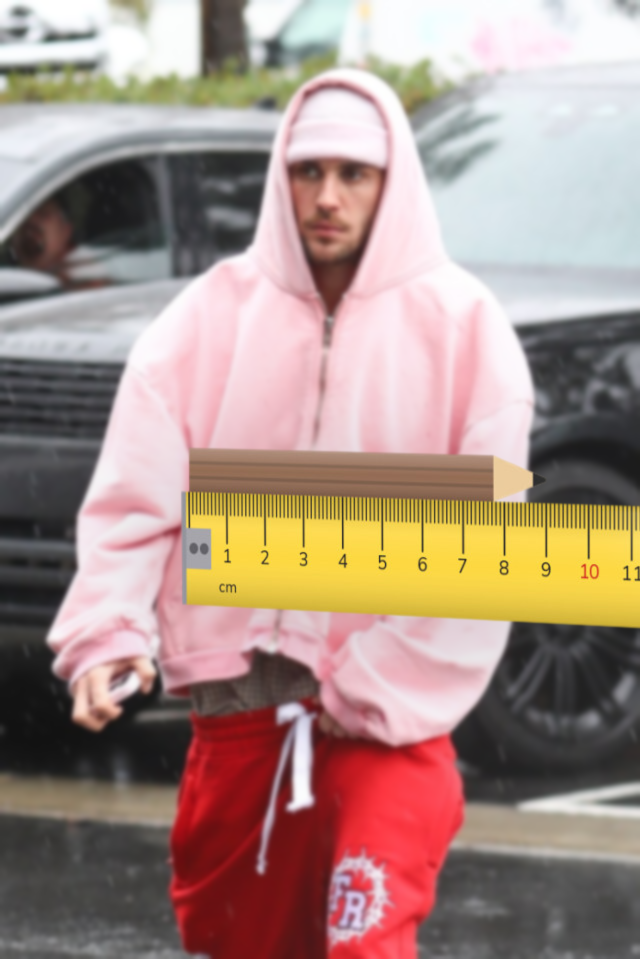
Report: 9,cm
